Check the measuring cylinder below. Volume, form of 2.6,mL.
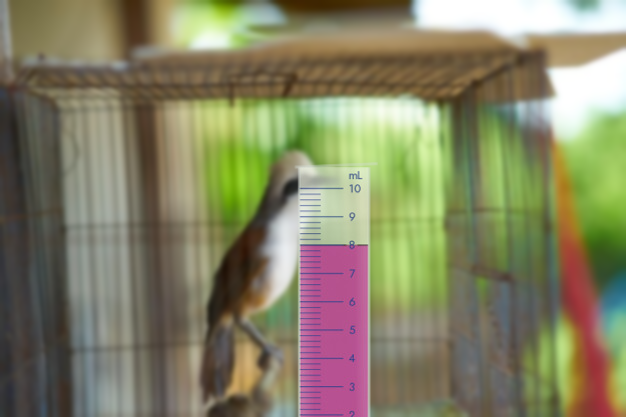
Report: 8,mL
